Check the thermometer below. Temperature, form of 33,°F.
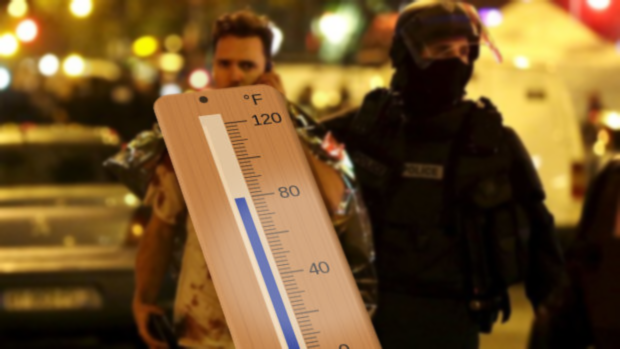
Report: 80,°F
